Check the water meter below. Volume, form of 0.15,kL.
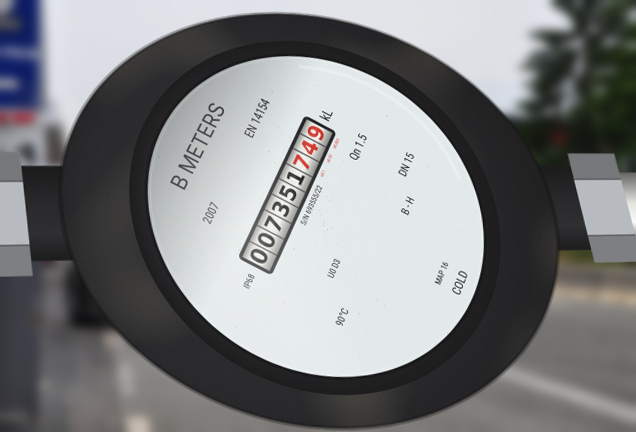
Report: 7351.749,kL
